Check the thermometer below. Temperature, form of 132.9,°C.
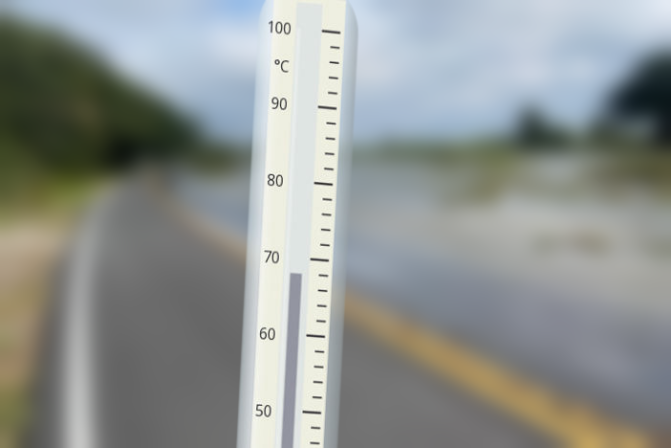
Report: 68,°C
